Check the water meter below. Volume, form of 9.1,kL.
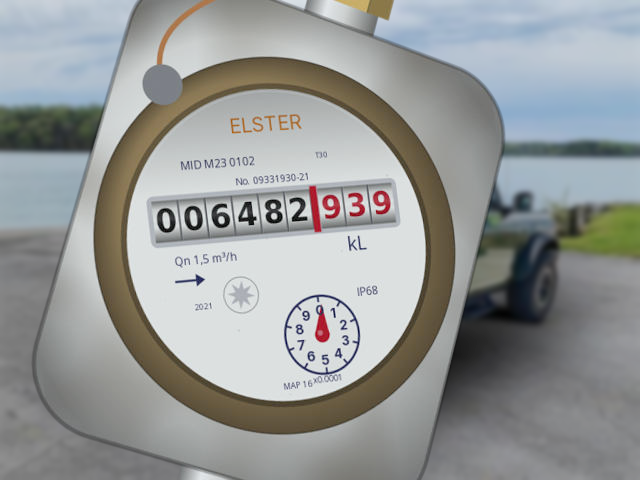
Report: 6482.9390,kL
